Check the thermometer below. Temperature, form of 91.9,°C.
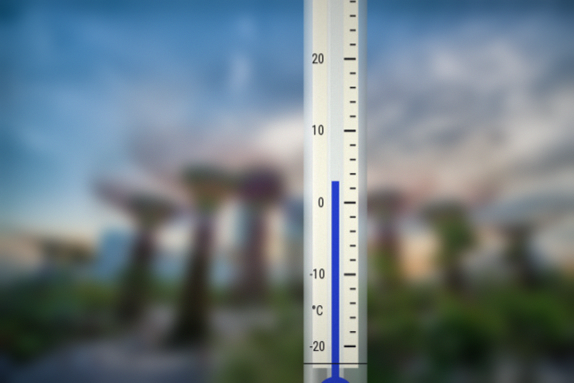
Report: 3,°C
